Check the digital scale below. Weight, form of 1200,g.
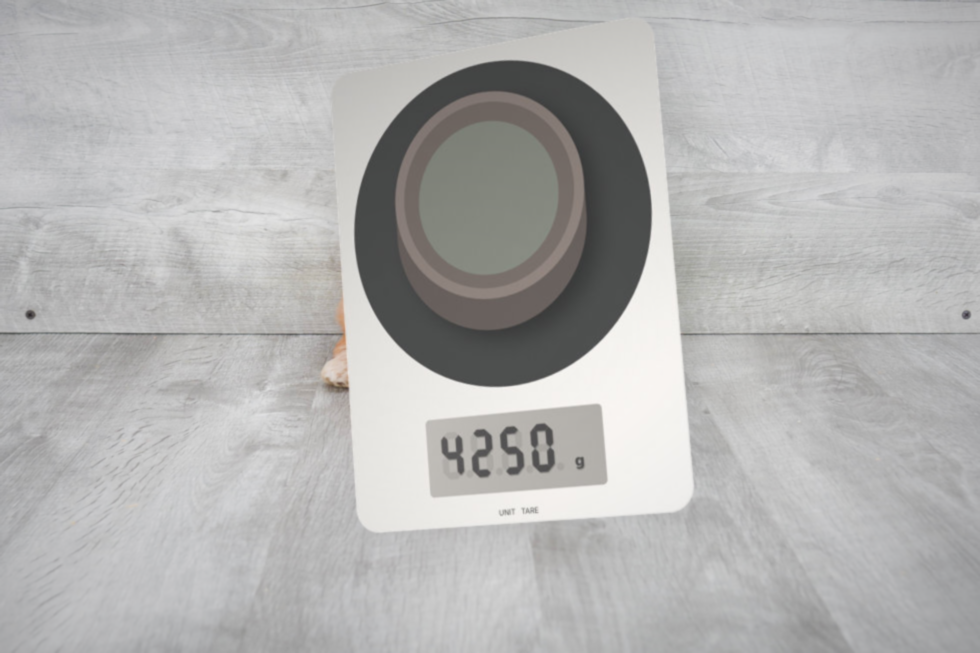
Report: 4250,g
